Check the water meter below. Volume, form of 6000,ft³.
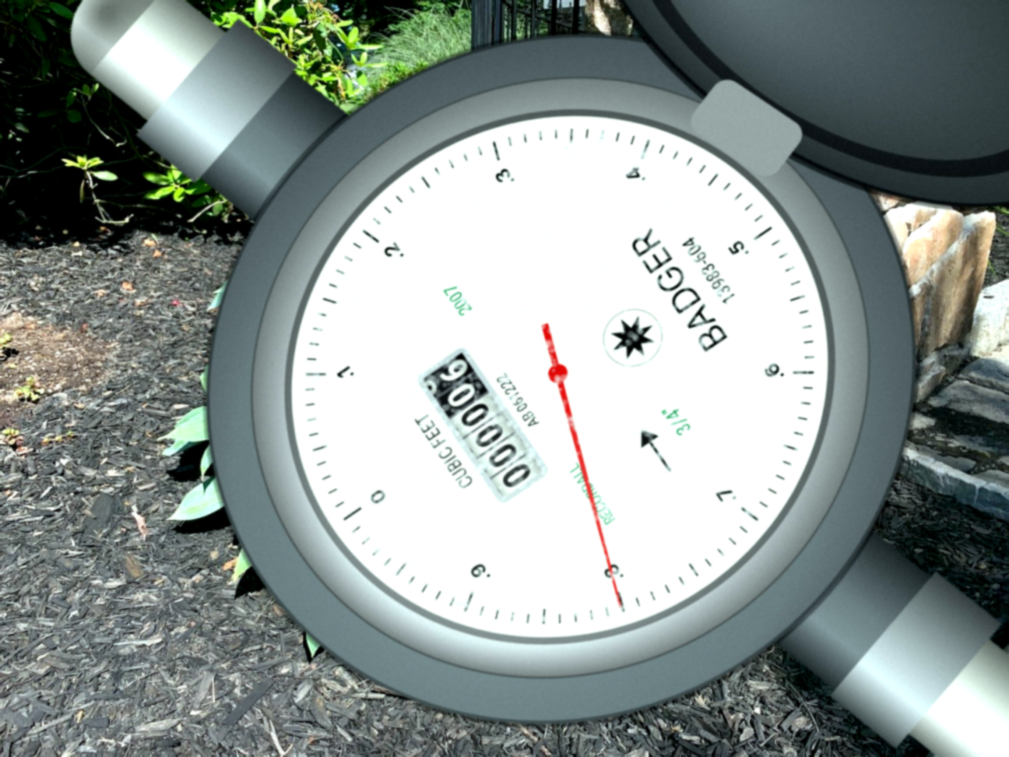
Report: 5.80,ft³
